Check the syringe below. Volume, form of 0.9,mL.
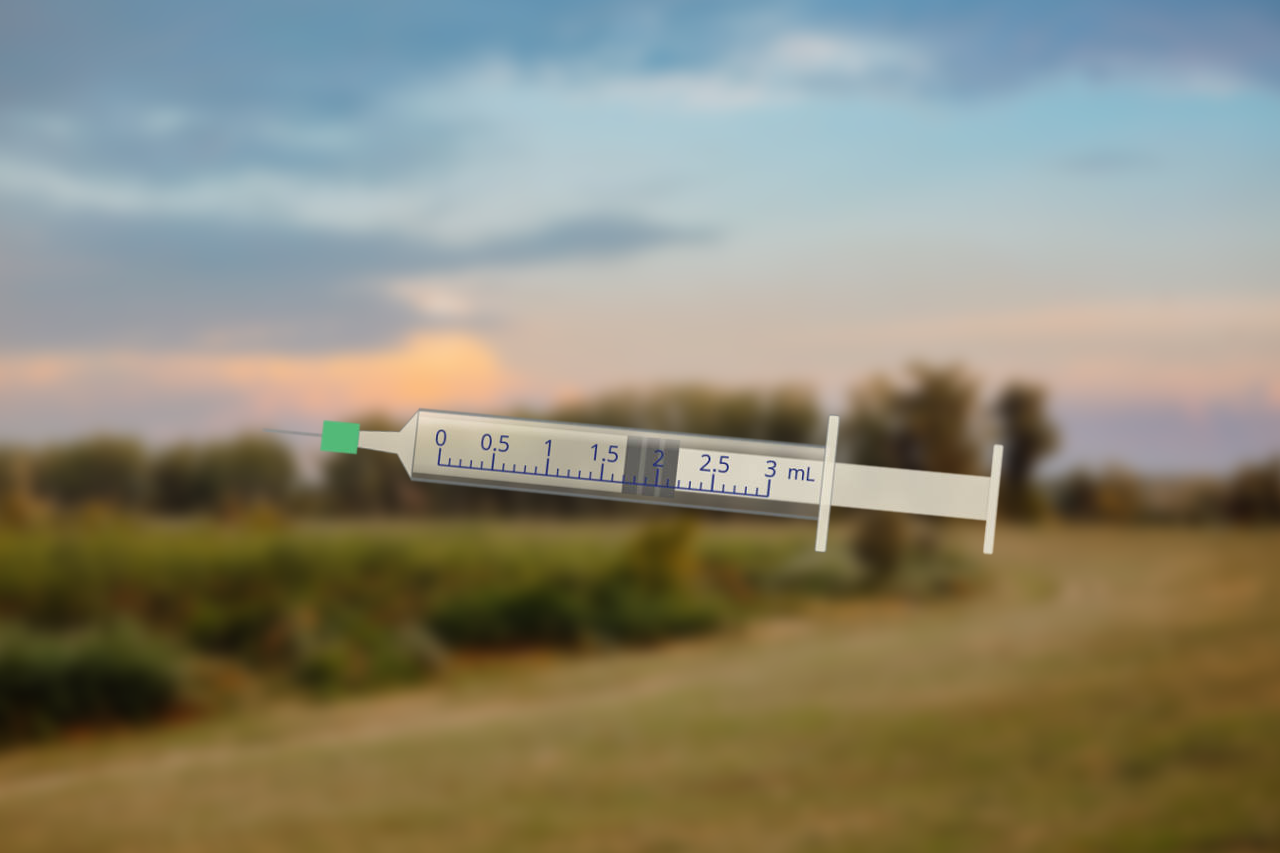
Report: 1.7,mL
